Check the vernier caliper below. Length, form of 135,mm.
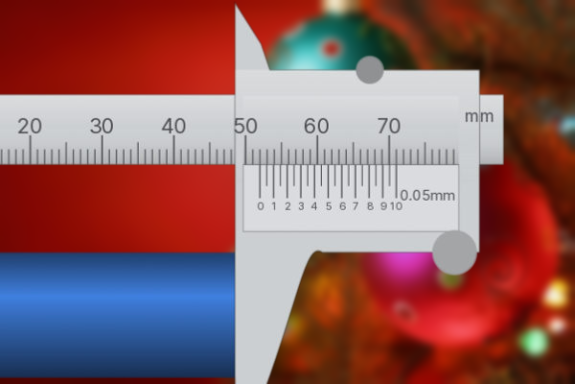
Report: 52.0,mm
